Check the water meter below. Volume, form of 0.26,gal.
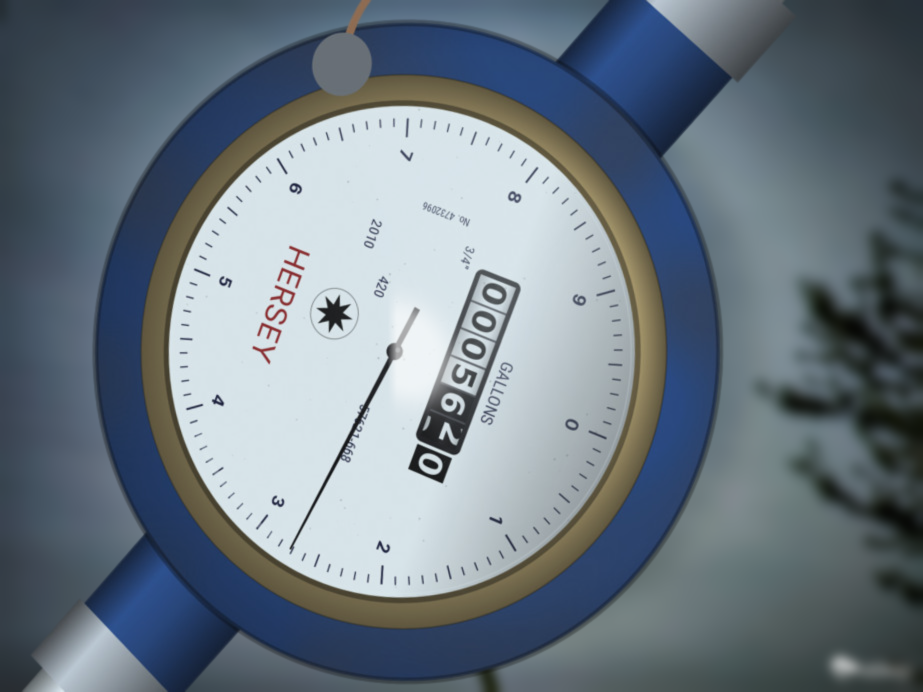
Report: 5622.7,gal
